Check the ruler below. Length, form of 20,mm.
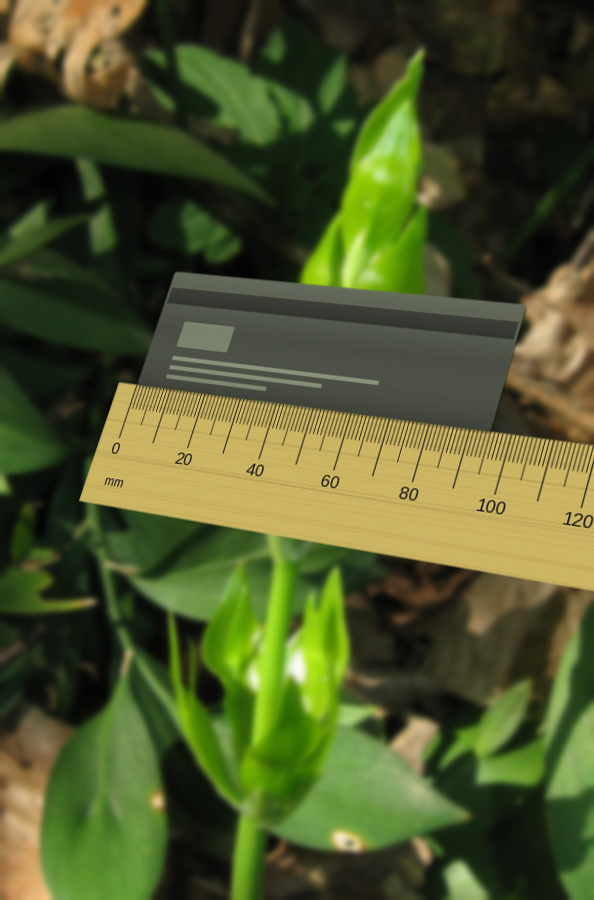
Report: 95,mm
